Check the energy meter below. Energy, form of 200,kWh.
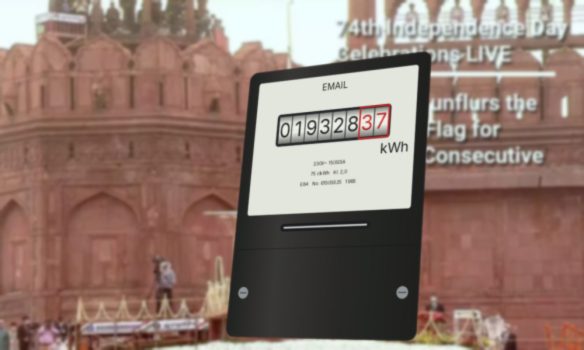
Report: 19328.37,kWh
